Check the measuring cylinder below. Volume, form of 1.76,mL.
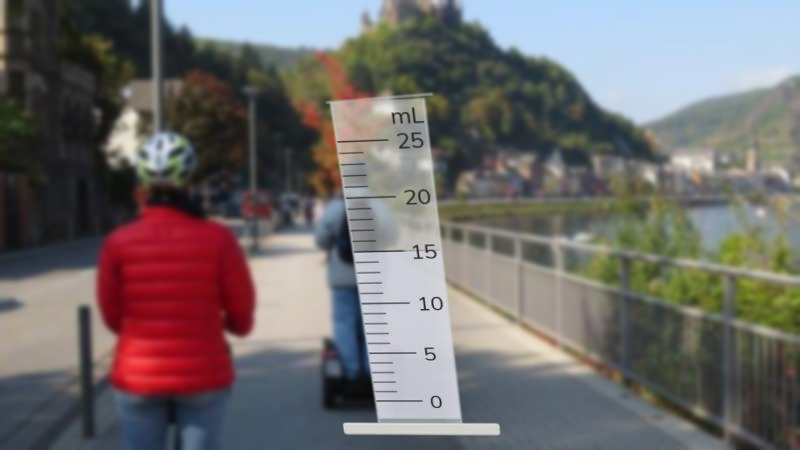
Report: 15,mL
